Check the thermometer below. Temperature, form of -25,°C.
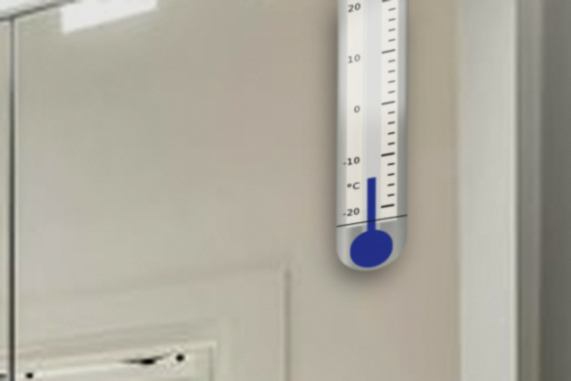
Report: -14,°C
